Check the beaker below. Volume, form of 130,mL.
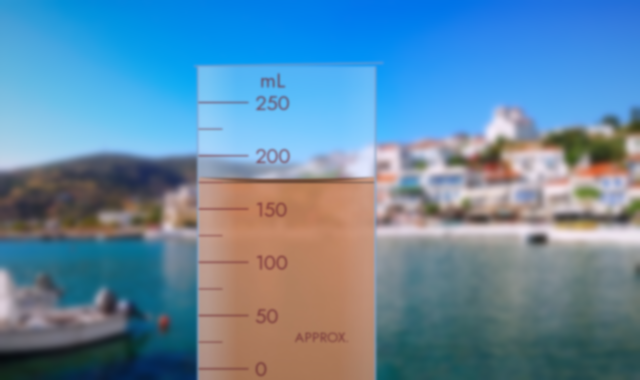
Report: 175,mL
